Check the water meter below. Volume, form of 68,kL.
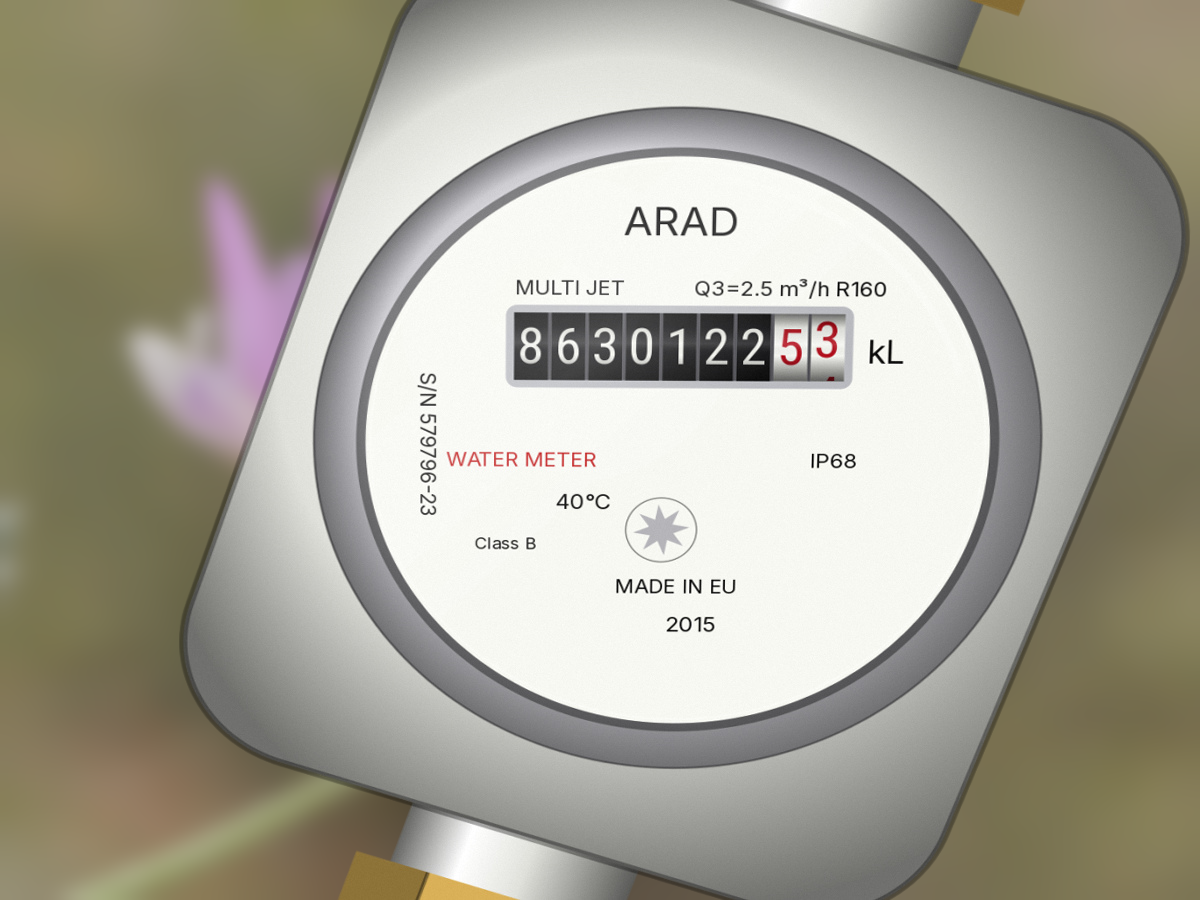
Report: 8630122.53,kL
